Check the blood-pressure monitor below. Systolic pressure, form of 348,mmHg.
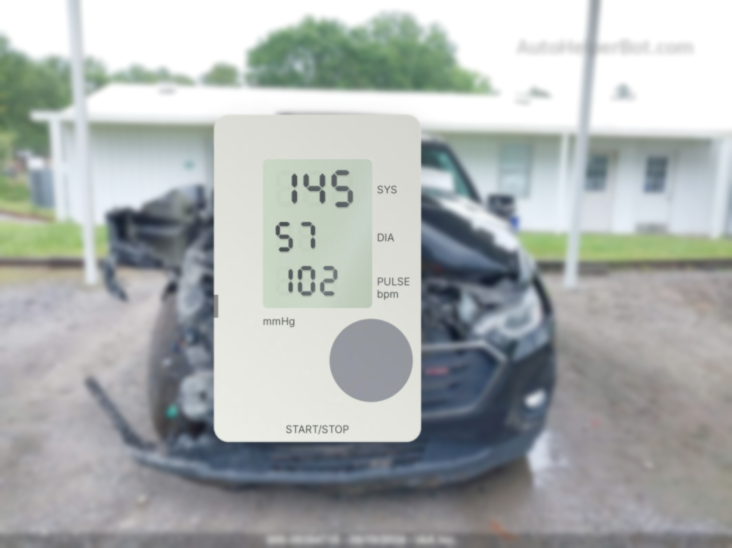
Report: 145,mmHg
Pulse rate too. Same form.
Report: 102,bpm
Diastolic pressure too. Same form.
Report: 57,mmHg
